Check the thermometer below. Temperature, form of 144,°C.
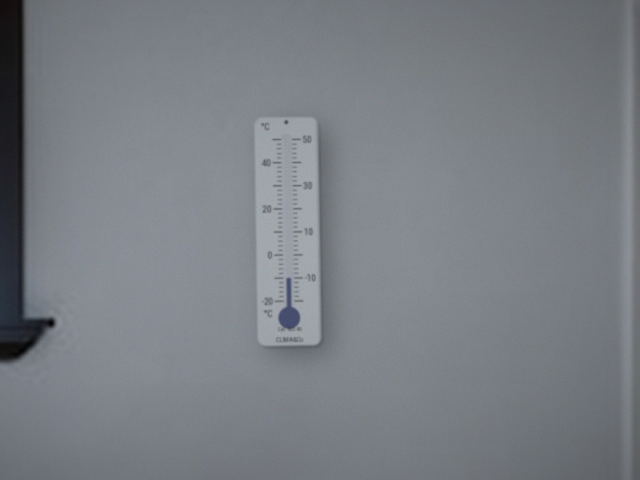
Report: -10,°C
